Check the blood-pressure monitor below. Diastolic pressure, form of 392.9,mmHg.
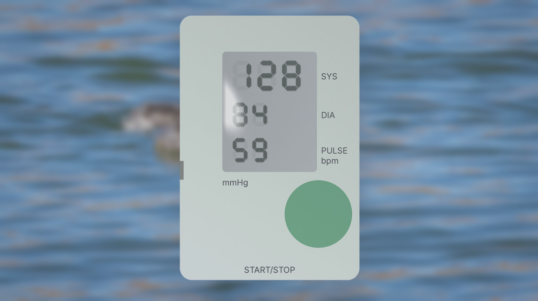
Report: 84,mmHg
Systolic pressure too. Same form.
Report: 128,mmHg
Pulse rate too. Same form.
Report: 59,bpm
